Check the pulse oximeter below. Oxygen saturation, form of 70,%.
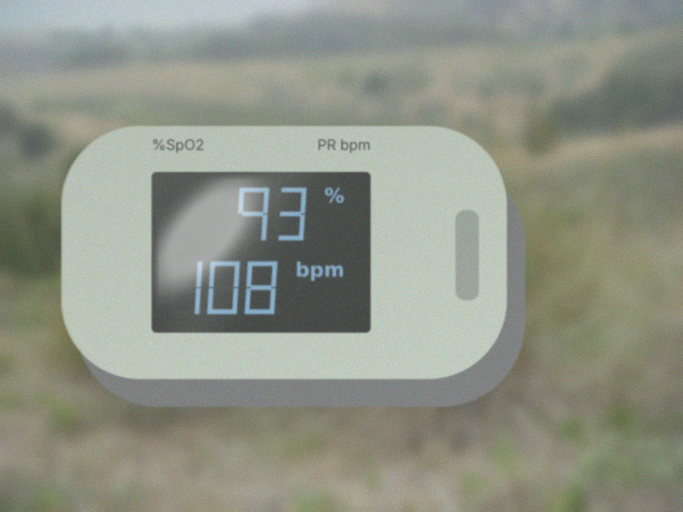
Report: 93,%
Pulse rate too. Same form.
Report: 108,bpm
